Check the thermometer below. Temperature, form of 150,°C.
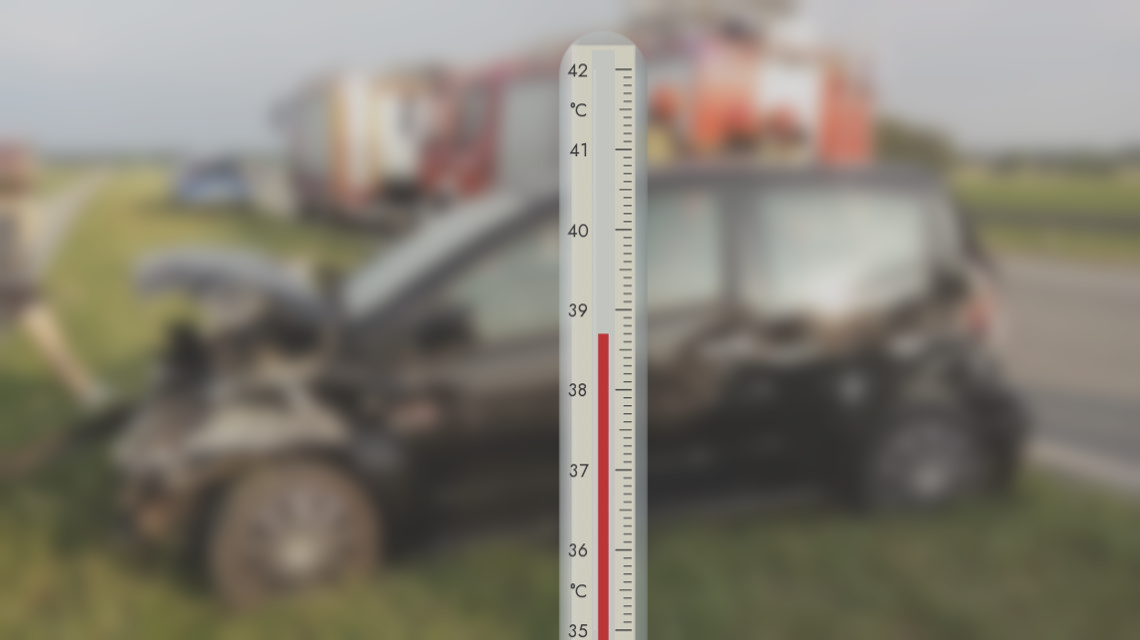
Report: 38.7,°C
